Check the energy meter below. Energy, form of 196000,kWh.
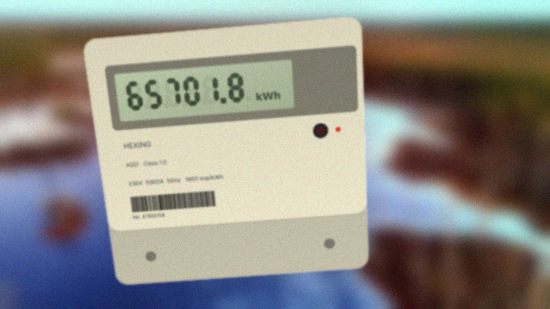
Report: 65701.8,kWh
